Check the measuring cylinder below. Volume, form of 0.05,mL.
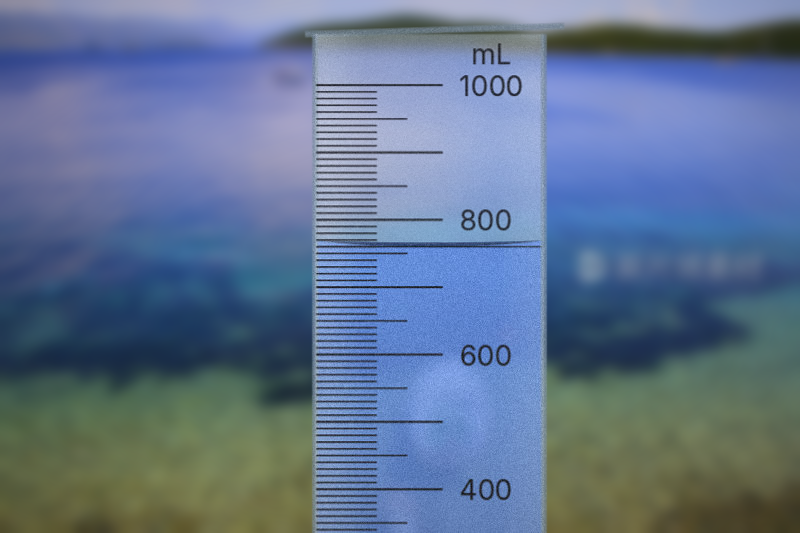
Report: 760,mL
